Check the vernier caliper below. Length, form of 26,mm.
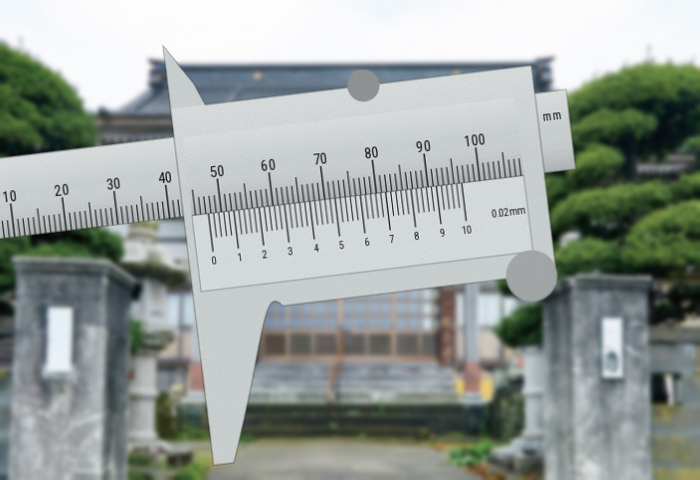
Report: 47.5,mm
